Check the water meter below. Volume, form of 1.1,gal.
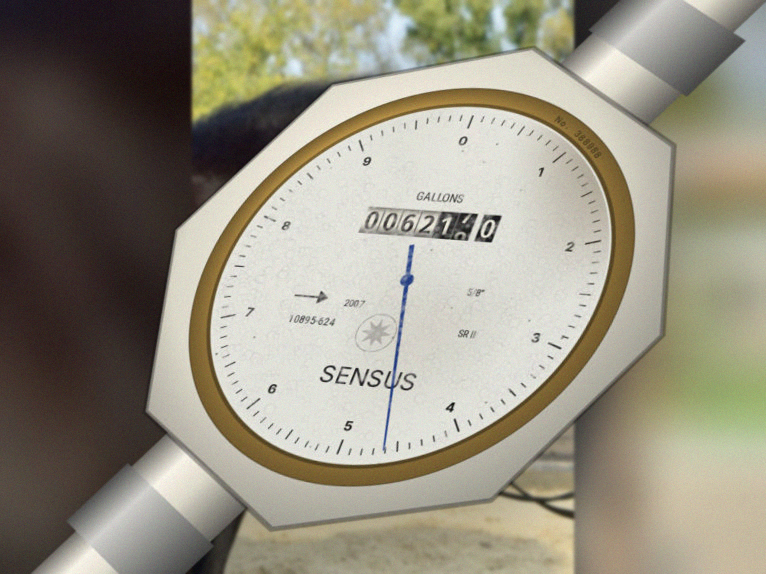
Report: 62174.6,gal
